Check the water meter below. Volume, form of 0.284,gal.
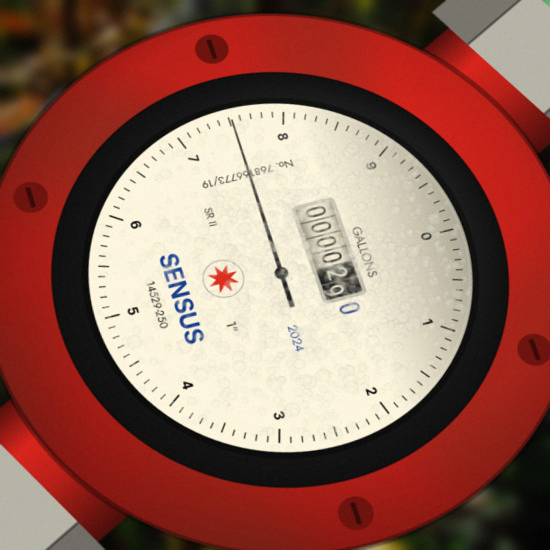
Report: 287.5,gal
